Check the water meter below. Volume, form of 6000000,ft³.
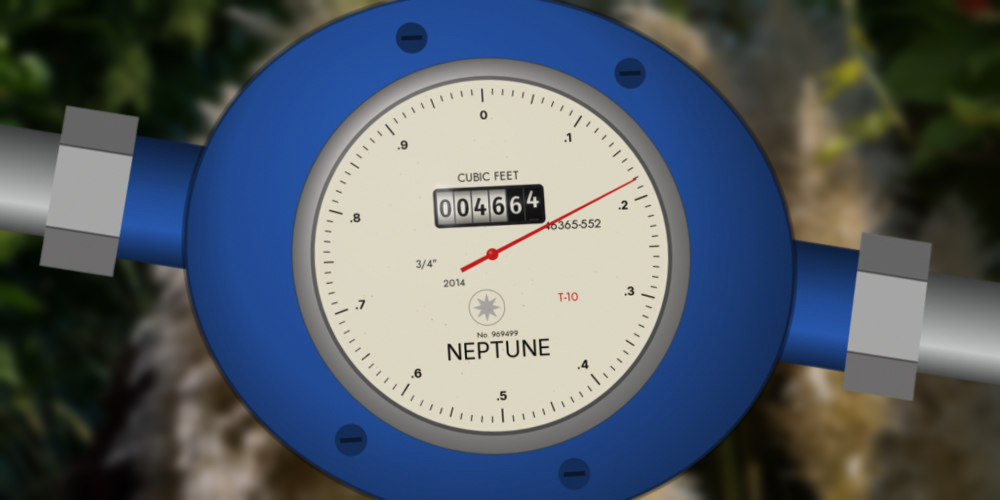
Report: 4664.18,ft³
